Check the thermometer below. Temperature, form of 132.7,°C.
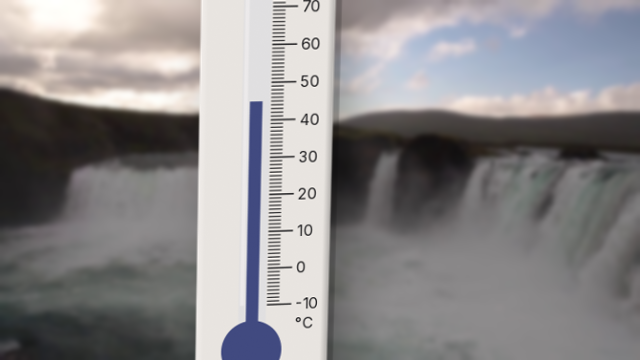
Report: 45,°C
